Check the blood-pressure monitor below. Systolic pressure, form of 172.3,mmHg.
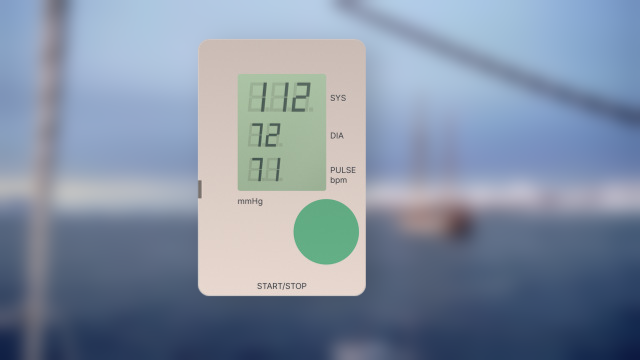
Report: 112,mmHg
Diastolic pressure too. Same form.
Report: 72,mmHg
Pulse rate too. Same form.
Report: 71,bpm
